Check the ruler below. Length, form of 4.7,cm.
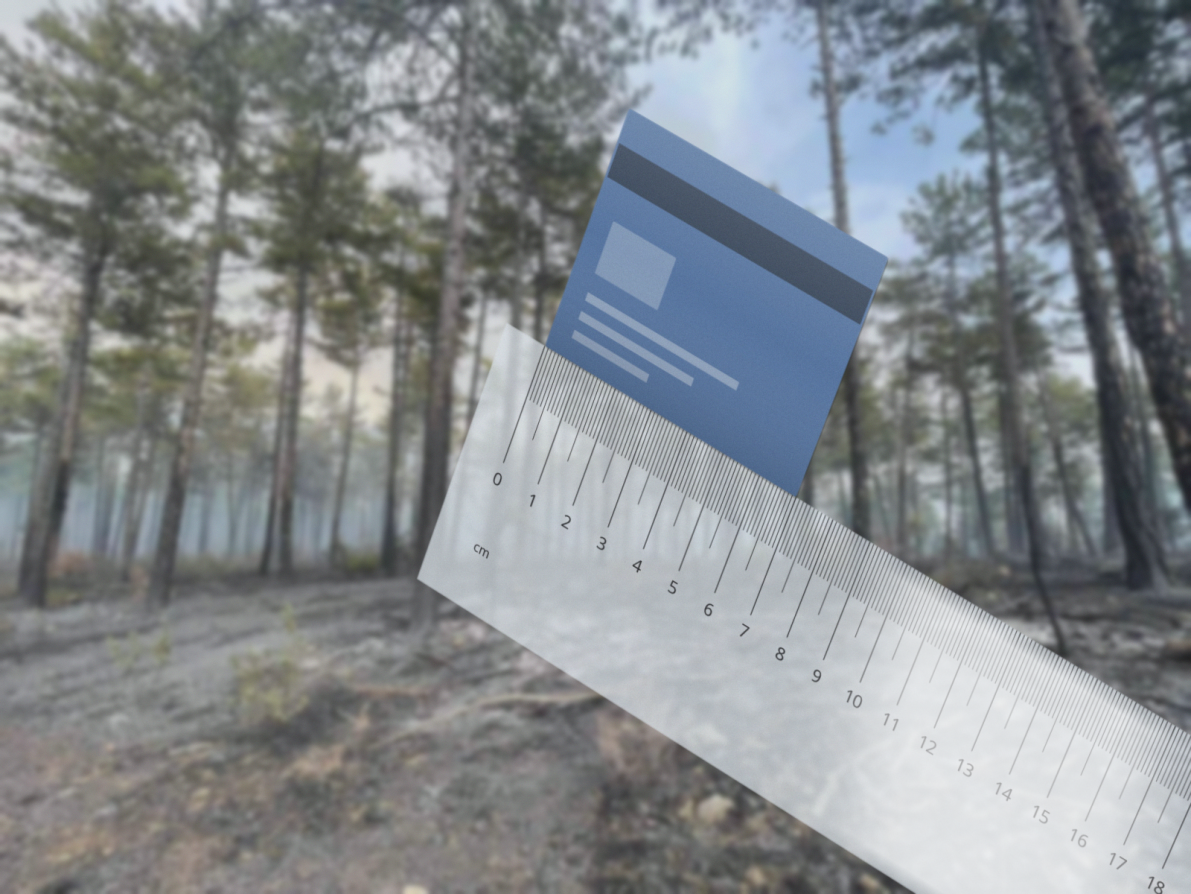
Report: 7,cm
